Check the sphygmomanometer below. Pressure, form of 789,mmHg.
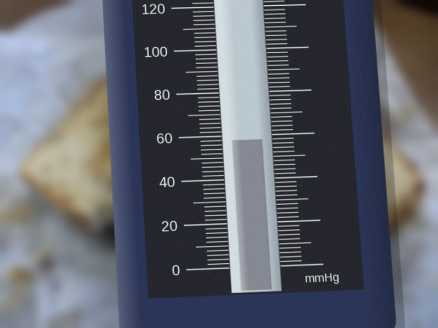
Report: 58,mmHg
